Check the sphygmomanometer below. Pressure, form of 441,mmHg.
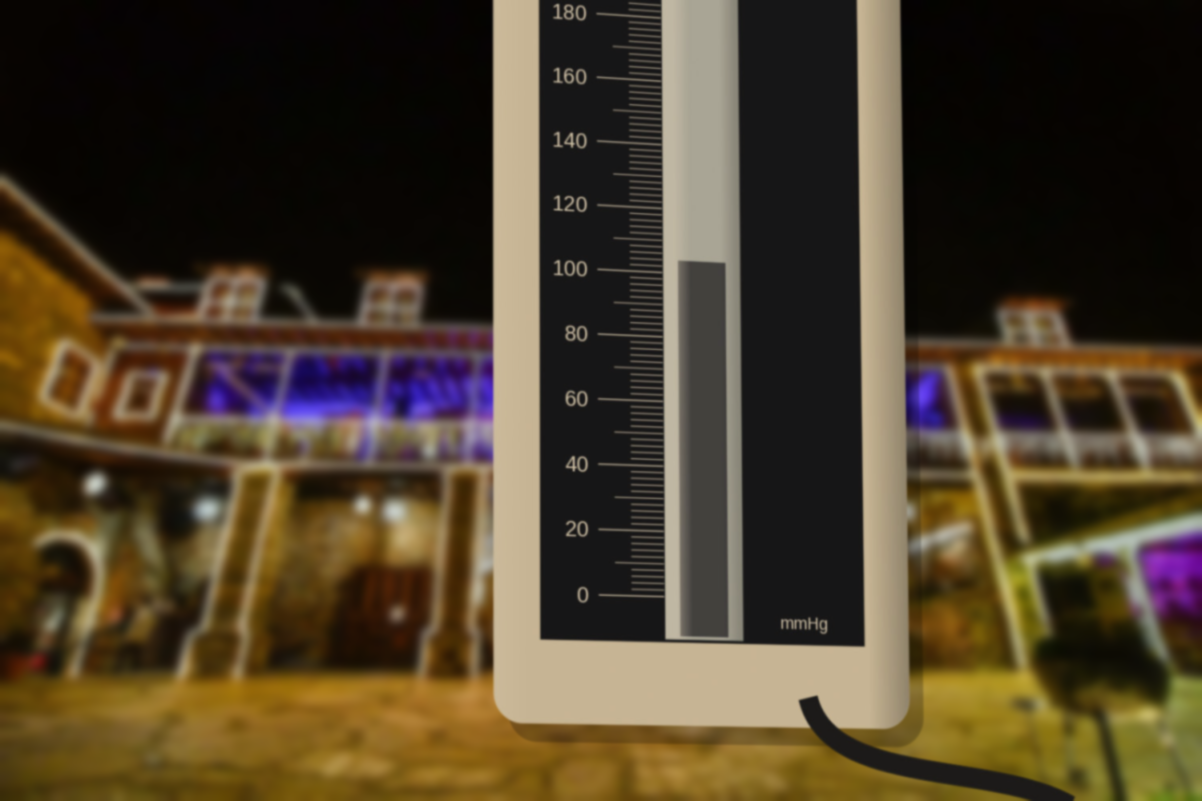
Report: 104,mmHg
